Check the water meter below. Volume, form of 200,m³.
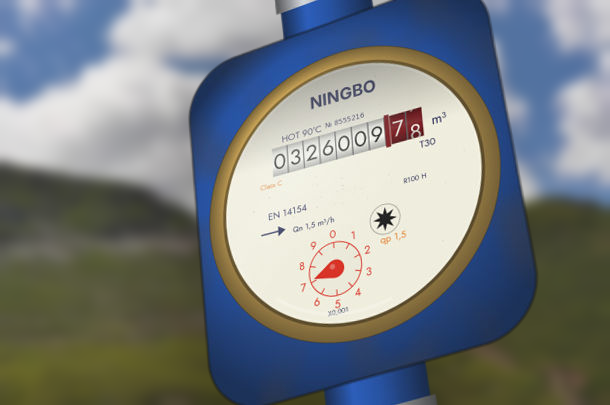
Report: 326009.777,m³
